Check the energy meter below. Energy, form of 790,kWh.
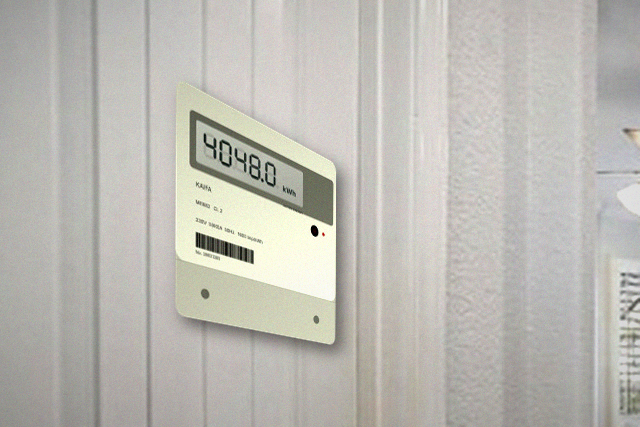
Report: 4048.0,kWh
